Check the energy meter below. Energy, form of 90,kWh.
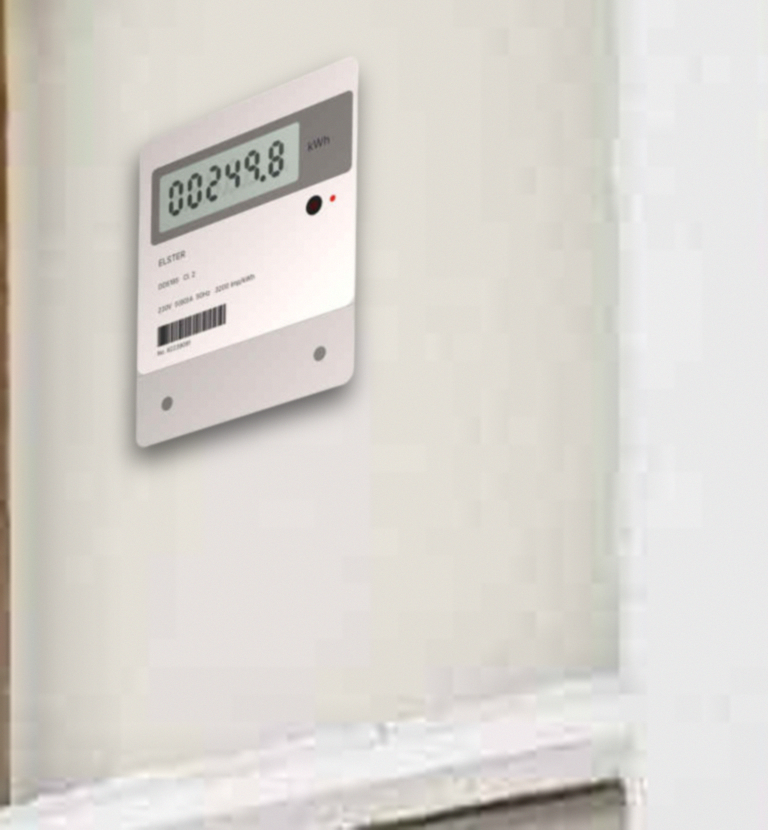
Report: 249.8,kWh
